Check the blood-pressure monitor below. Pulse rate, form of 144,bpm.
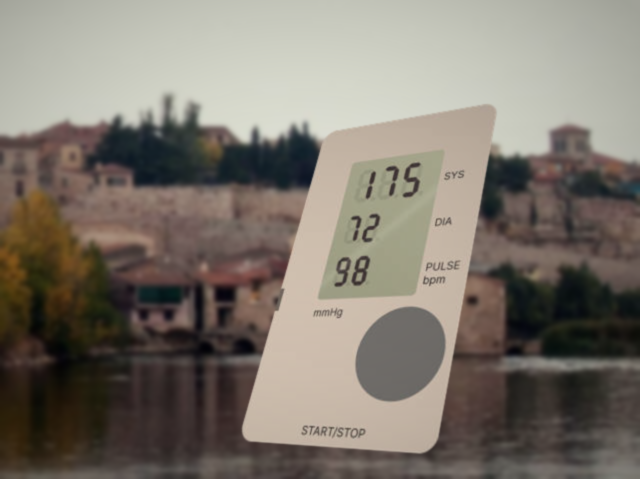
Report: 98,bpm
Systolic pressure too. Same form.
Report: 175,mmHg
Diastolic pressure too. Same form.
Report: 72,mmHg
